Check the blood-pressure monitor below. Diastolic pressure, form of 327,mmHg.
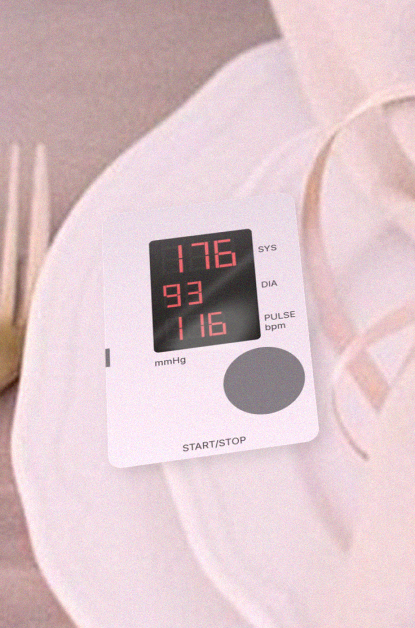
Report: 93,mmHg
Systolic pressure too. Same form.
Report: 176,mmHg
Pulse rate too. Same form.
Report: 116,bpm
